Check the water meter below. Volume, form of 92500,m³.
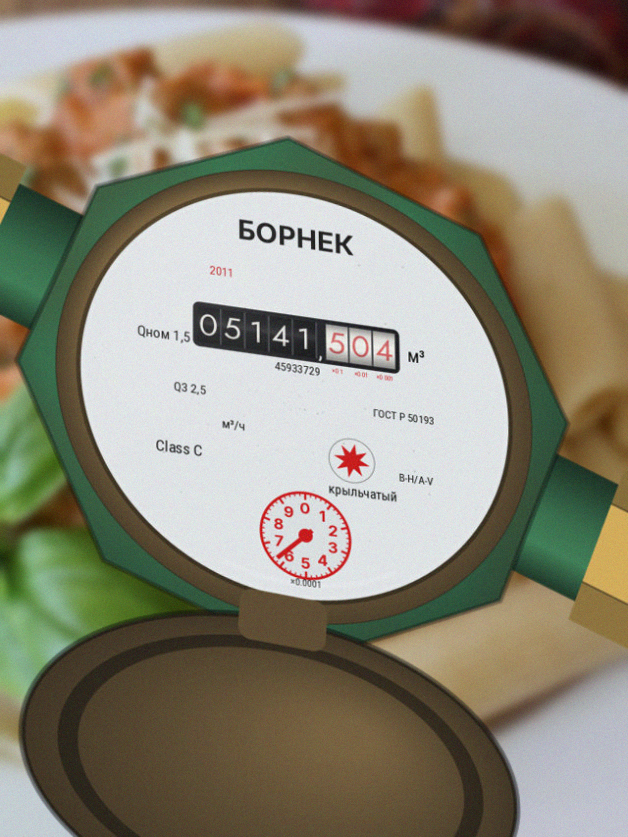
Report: 5141.5046,m³
